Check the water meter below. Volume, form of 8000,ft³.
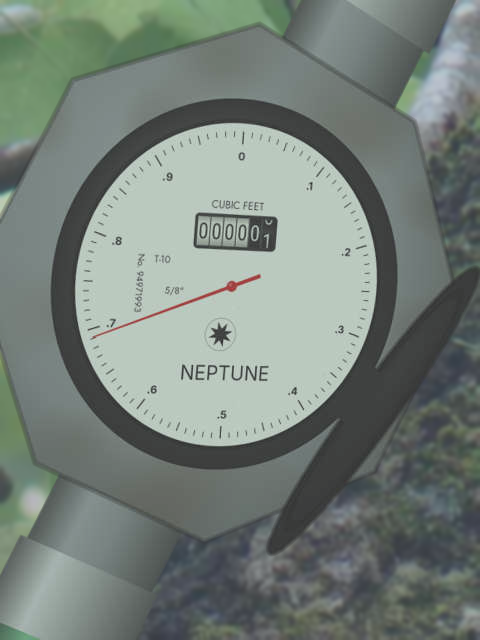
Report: 0.69,ft³
